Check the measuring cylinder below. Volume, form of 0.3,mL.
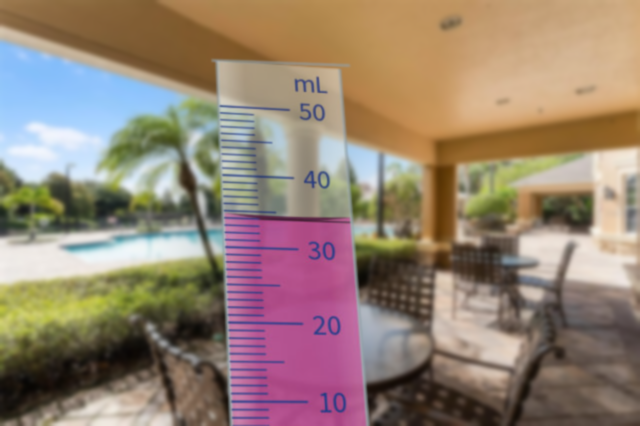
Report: 34,mL
